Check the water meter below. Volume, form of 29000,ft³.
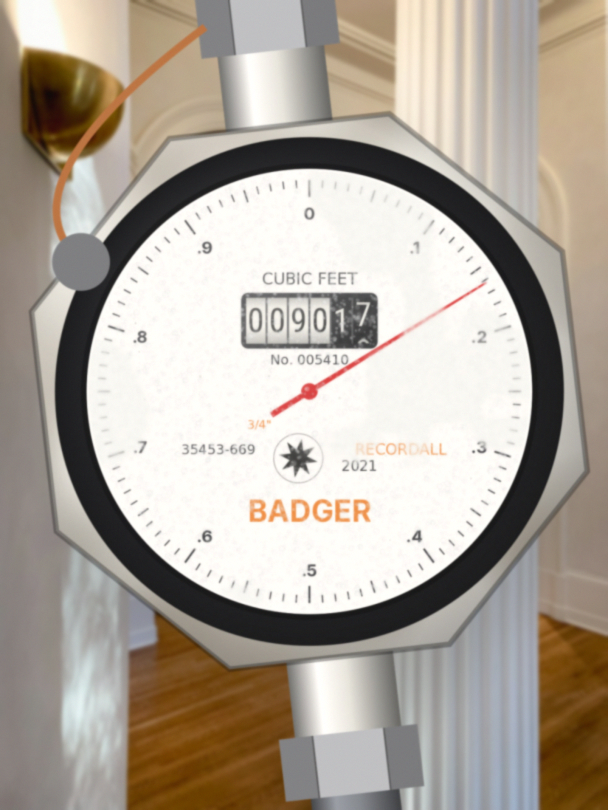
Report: 9017.16,ft³
